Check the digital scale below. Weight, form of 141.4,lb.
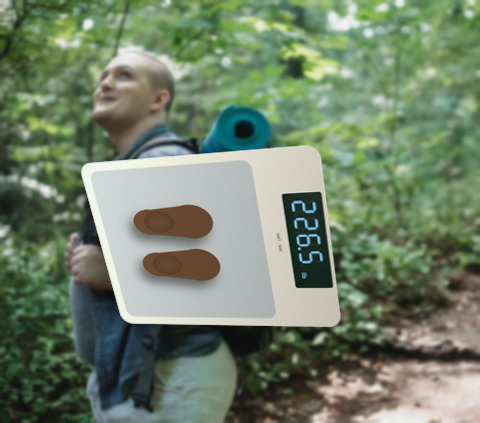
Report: 226.5,lb
